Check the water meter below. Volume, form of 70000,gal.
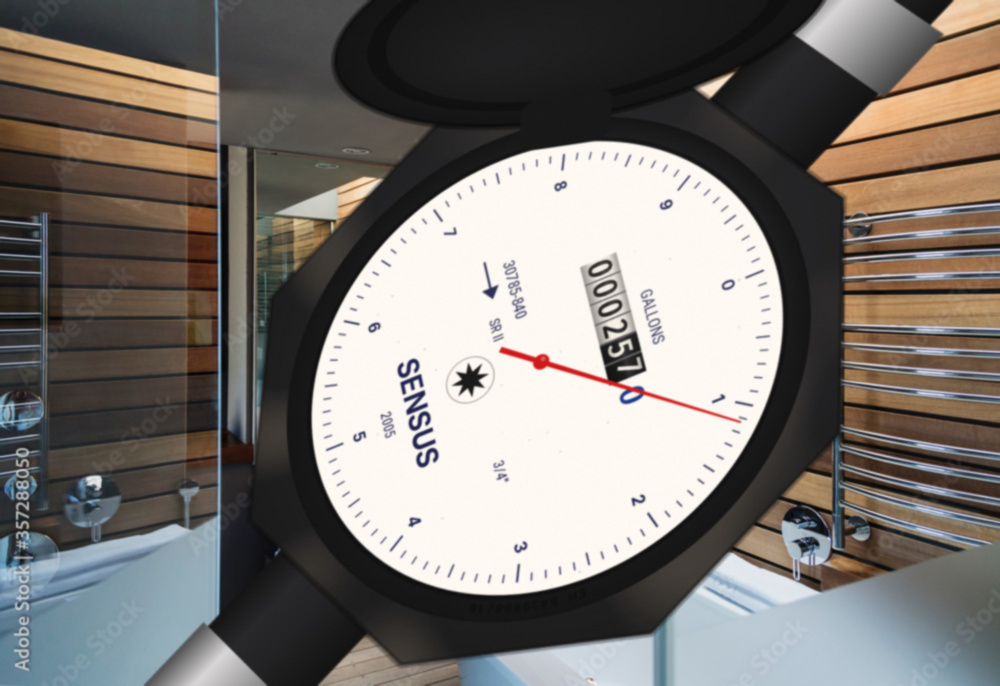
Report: 2571.1,gal
